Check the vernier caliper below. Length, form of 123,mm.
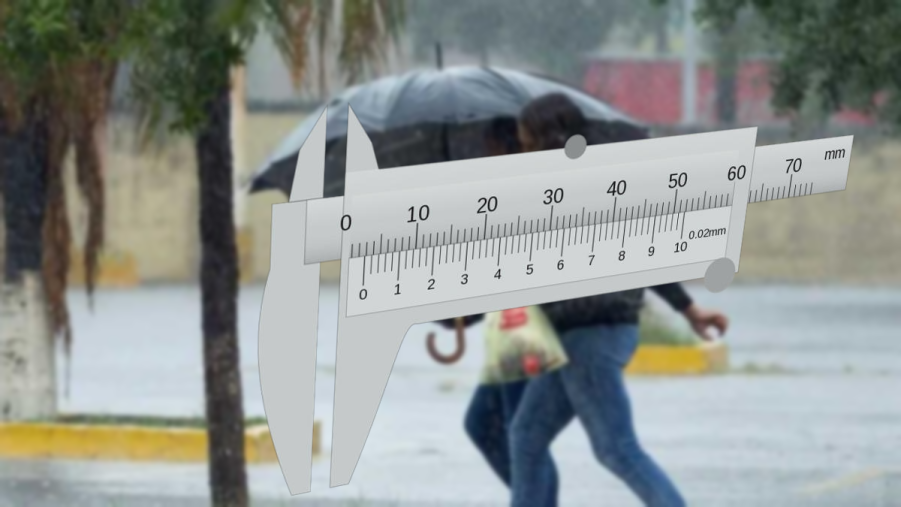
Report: 2.8,mm
